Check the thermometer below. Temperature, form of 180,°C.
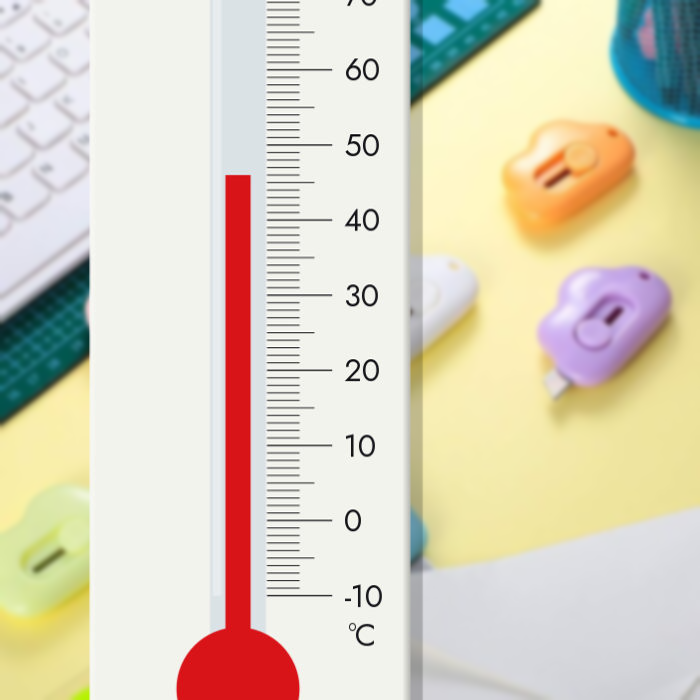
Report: 46,°C
